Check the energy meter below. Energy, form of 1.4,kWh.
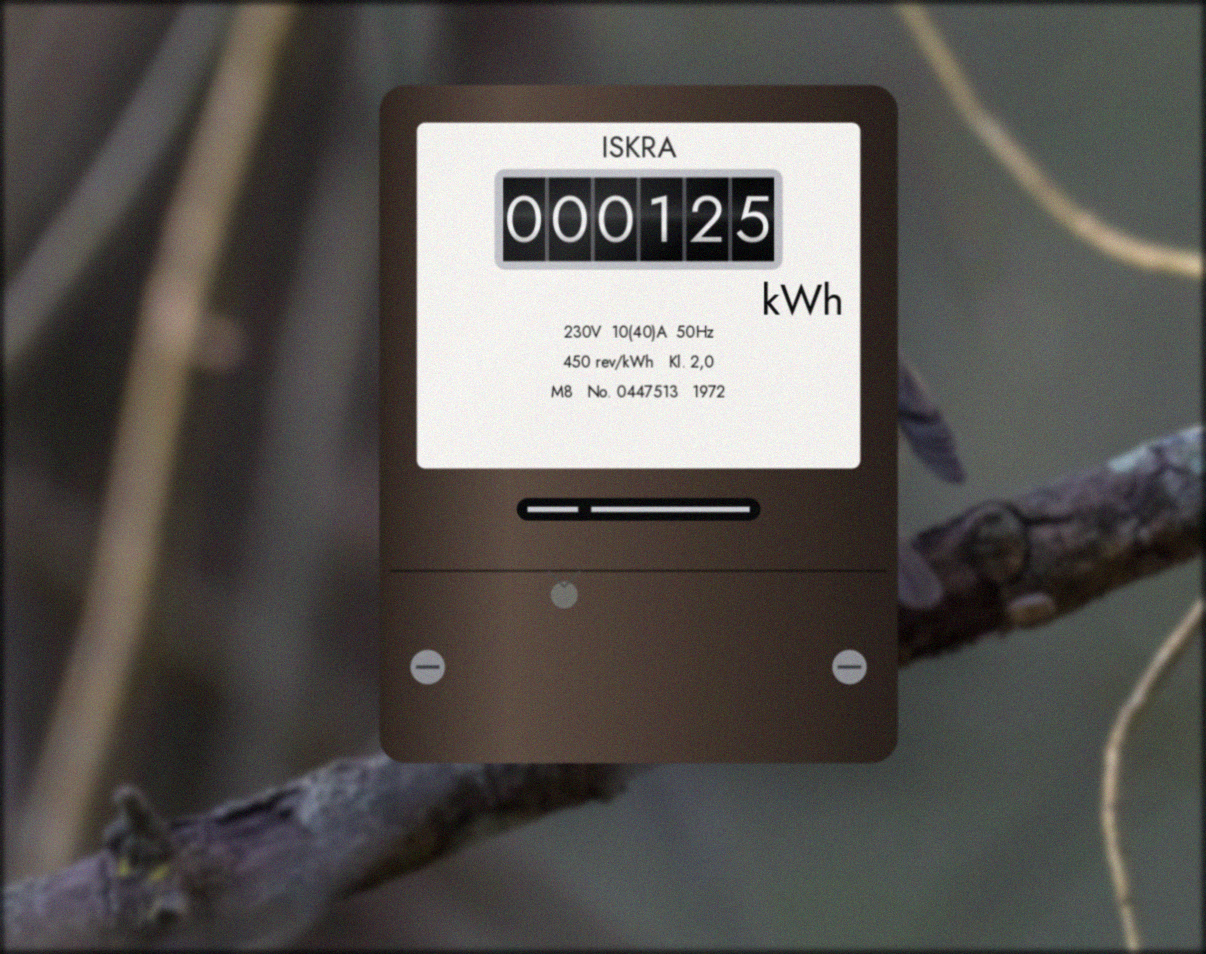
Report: 125,kWh
